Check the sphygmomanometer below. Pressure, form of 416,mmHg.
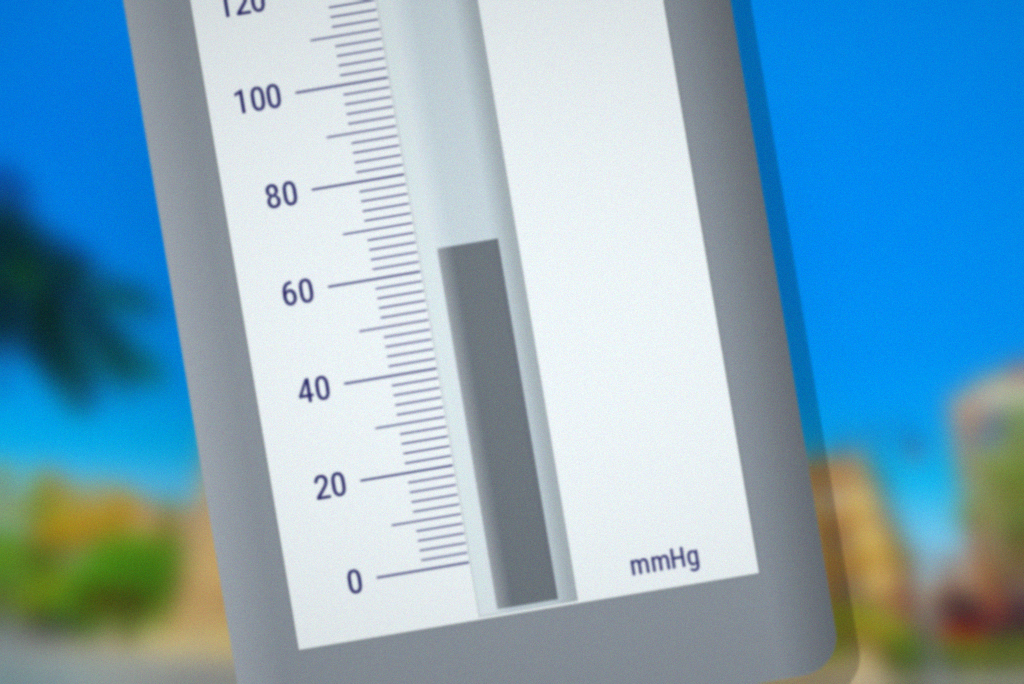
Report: 64,mmHg
